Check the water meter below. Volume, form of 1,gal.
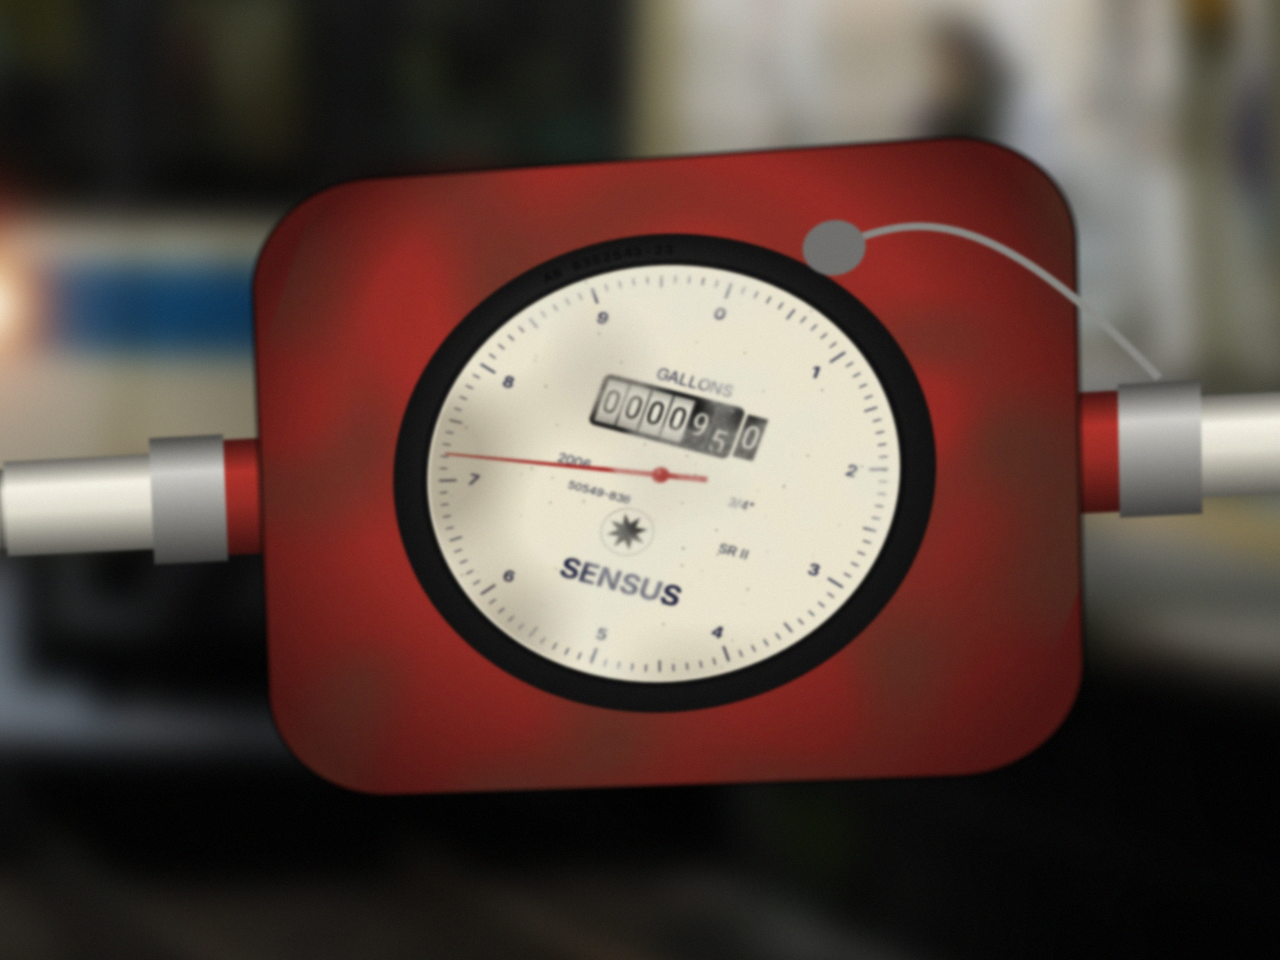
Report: 947.2,gal
